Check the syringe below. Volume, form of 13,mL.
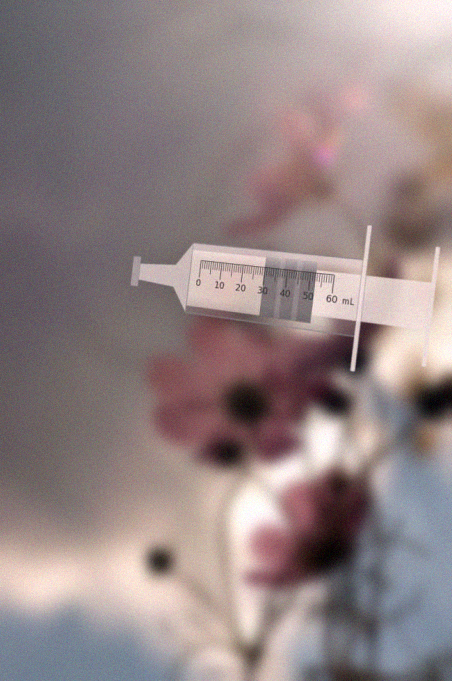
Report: 30,mL
